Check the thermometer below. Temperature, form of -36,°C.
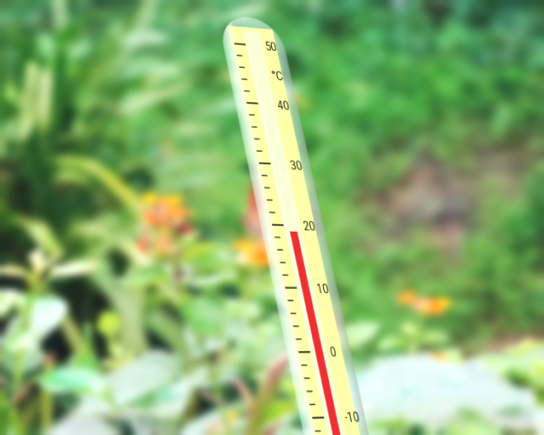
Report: 19,°C
